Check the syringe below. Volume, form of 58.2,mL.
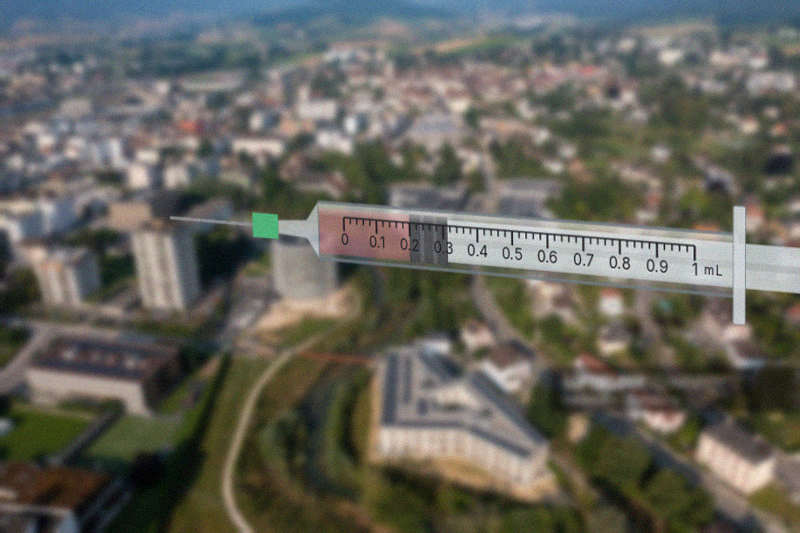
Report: 0.2,mL
